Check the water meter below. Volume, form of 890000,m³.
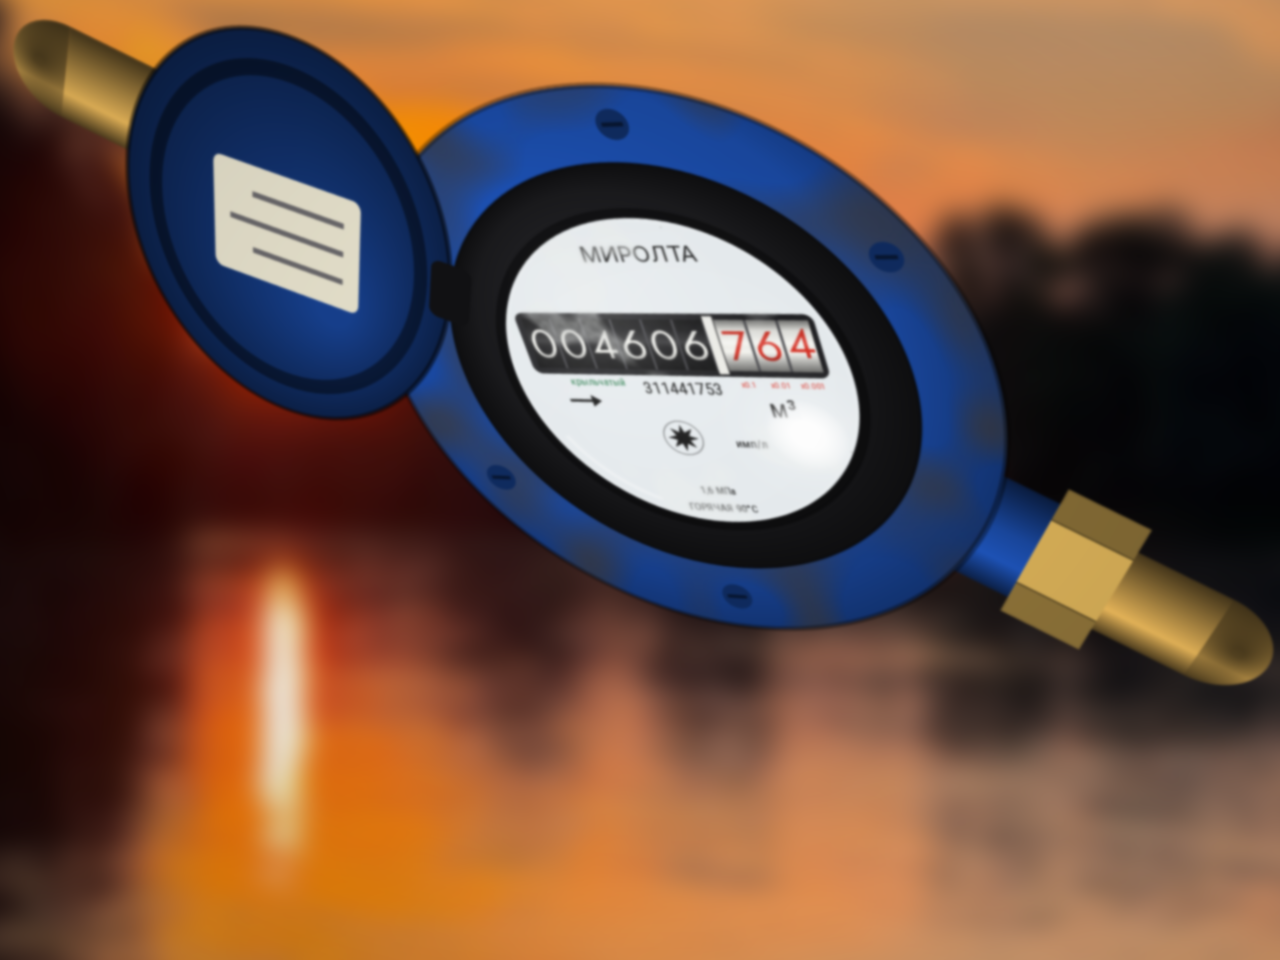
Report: 4606.764,m³
